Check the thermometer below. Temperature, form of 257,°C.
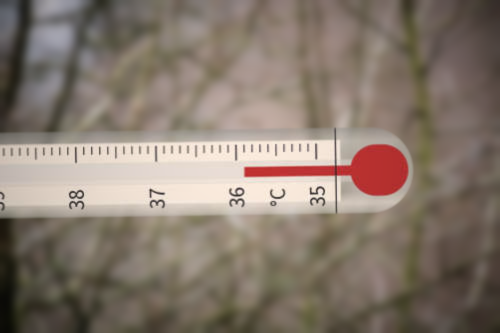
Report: 35.9,°C
